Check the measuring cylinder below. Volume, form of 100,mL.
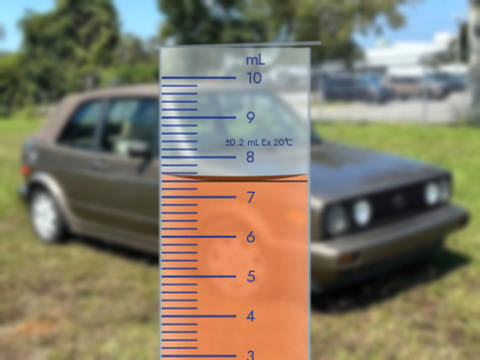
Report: 7.4,mL
